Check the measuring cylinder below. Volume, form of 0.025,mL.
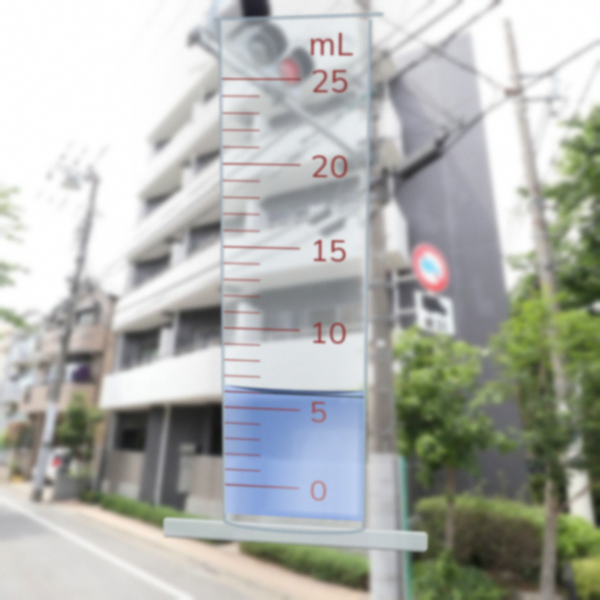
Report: 6,mL
